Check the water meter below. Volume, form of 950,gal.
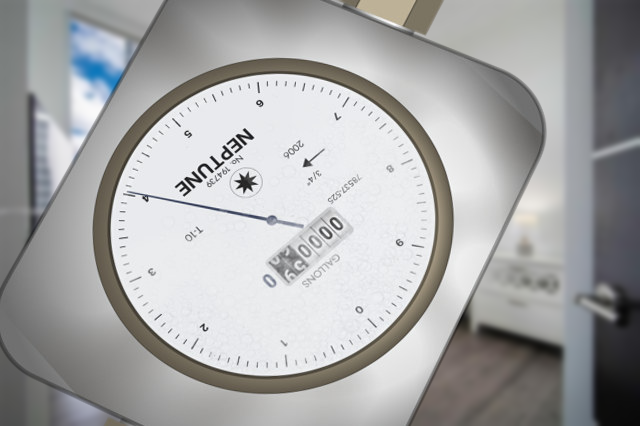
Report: 594.0,gal
